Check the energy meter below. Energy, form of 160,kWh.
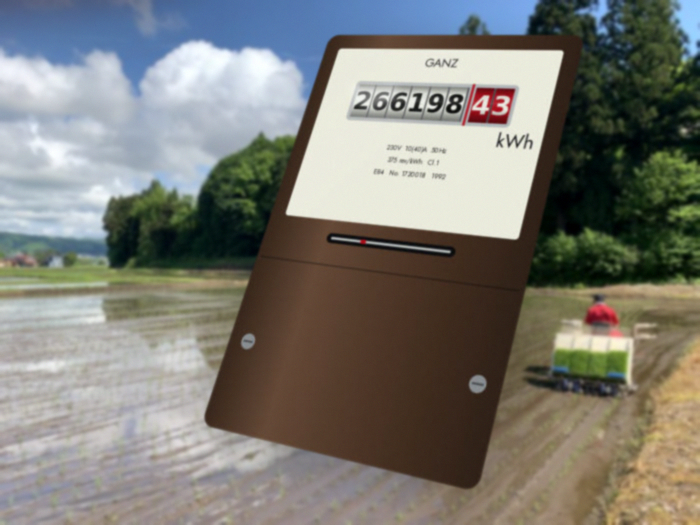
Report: 266198.43,kWh
